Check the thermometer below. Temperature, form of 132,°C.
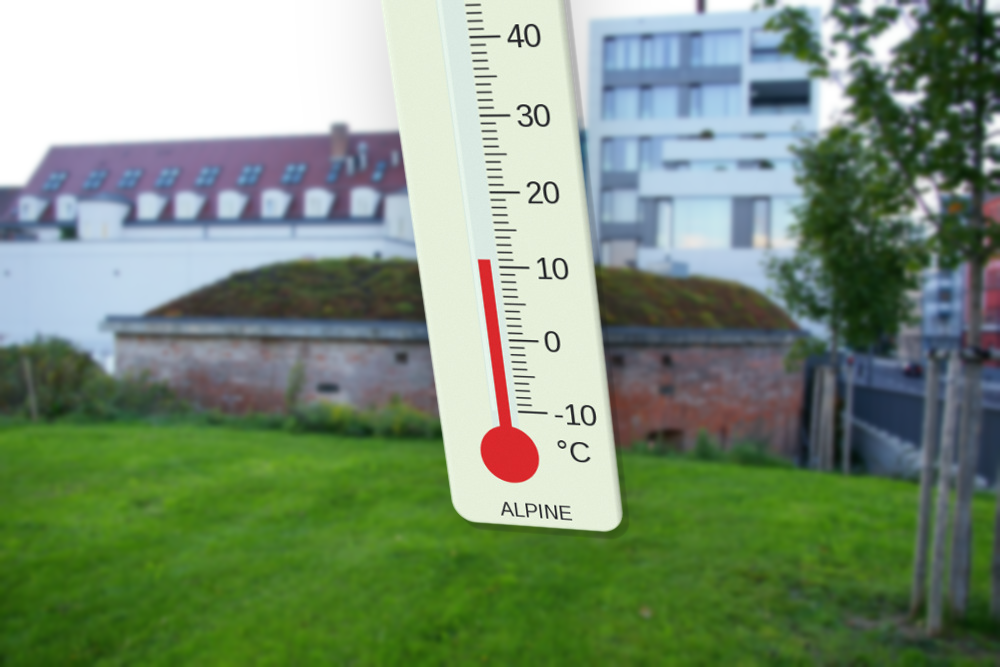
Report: 11,°C
